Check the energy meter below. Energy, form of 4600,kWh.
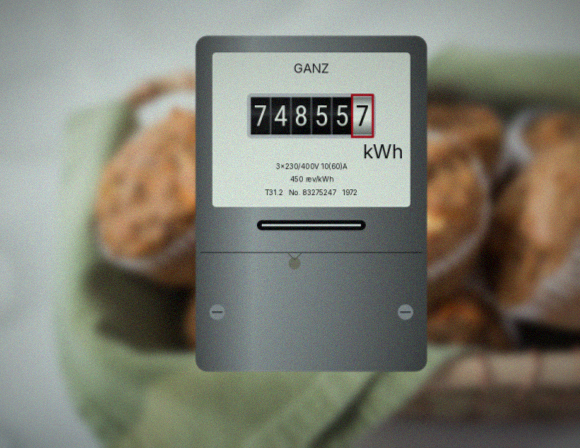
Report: 74855.7,kWh
